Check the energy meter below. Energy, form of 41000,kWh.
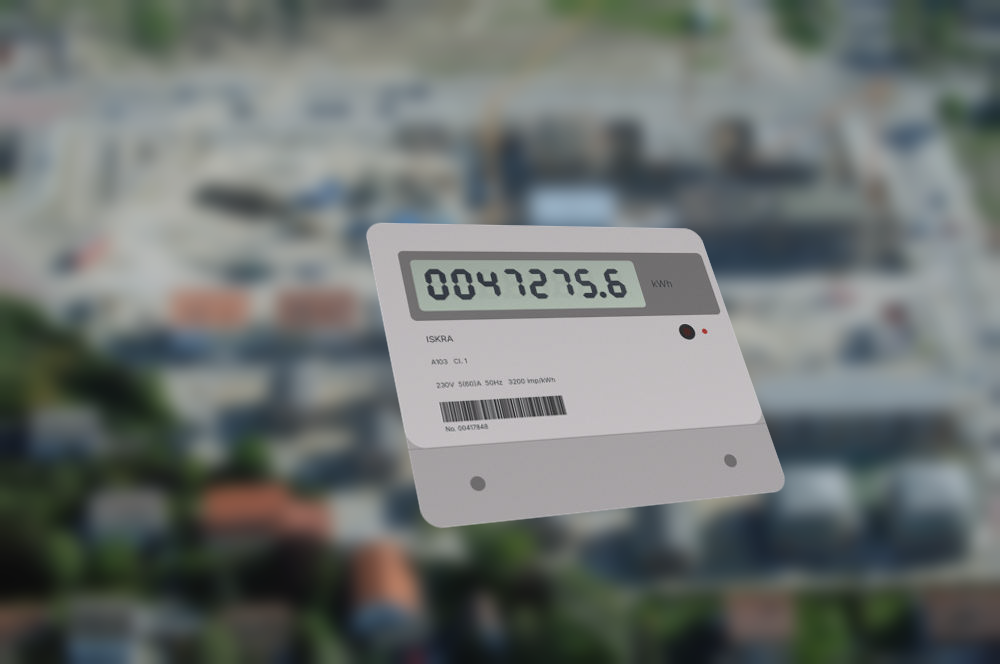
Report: 47275.6,kWh
